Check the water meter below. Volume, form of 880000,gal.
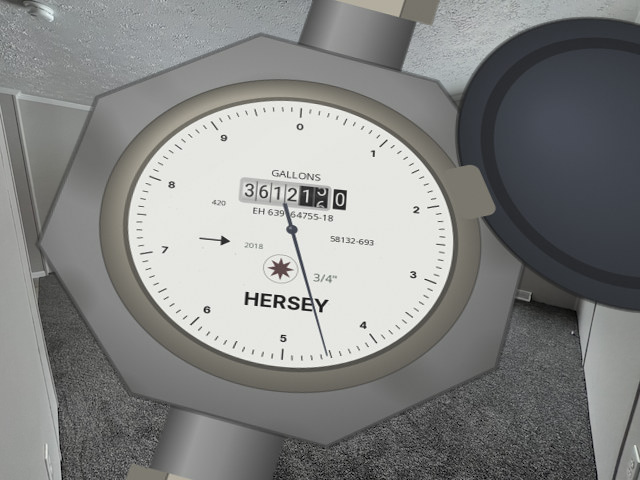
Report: 3612154.5,gal
